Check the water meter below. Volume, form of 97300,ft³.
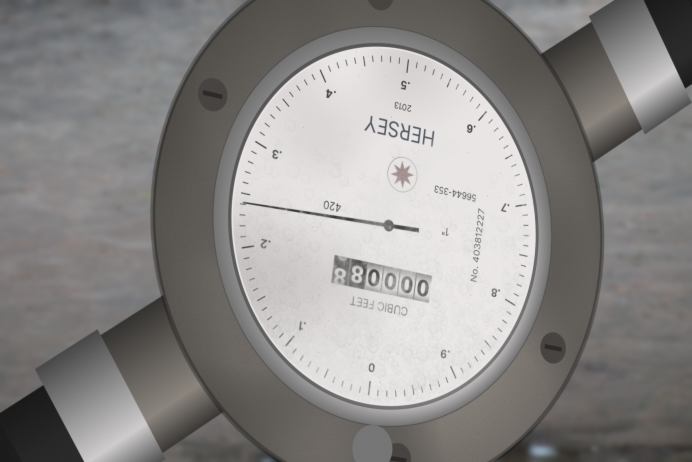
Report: 88.24,ft³
